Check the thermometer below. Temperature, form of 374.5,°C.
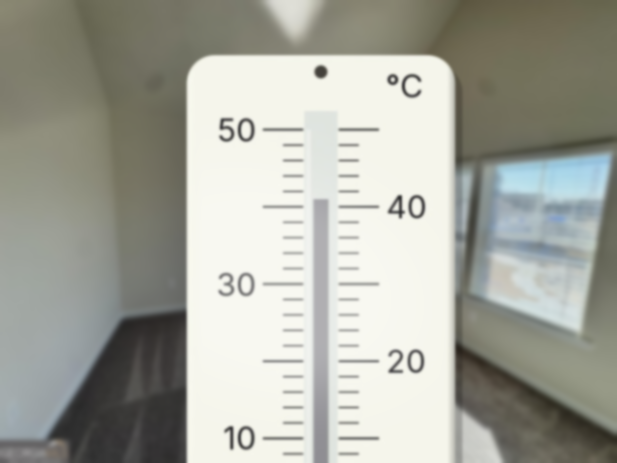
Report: 41,°C
